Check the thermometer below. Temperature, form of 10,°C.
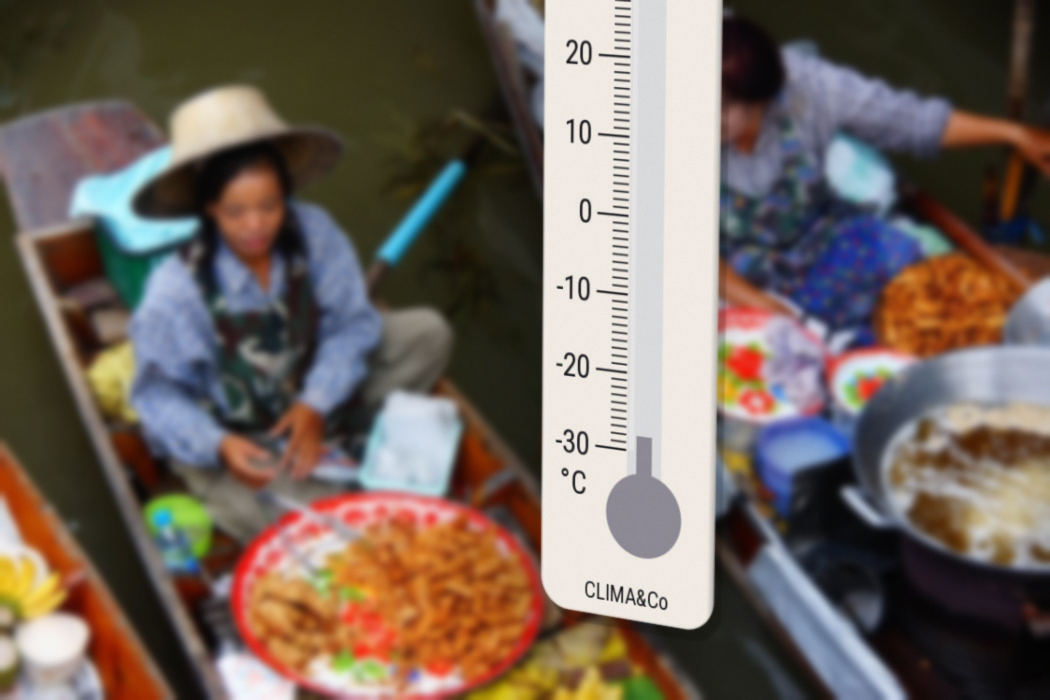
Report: -28,°C
